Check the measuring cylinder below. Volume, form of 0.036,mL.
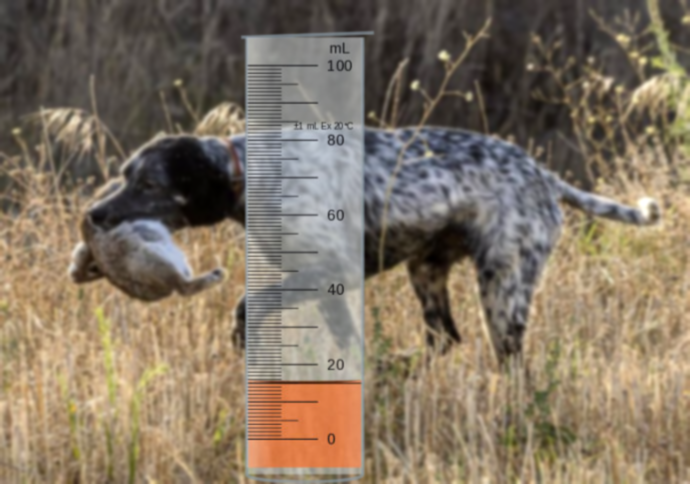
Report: 15,mL
